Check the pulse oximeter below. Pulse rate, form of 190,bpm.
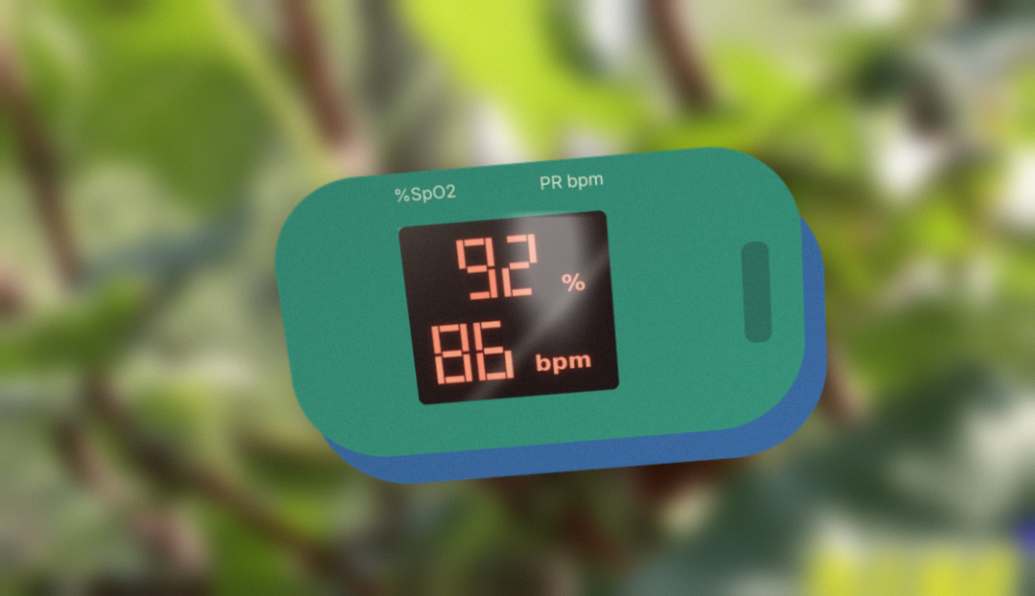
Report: 86,bpm
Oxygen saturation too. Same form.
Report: 92,%
